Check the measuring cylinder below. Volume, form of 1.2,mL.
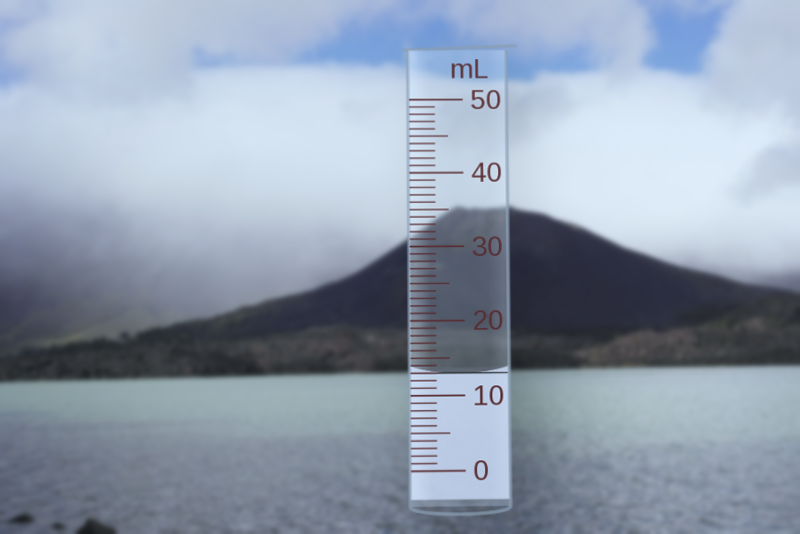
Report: 13,mL
